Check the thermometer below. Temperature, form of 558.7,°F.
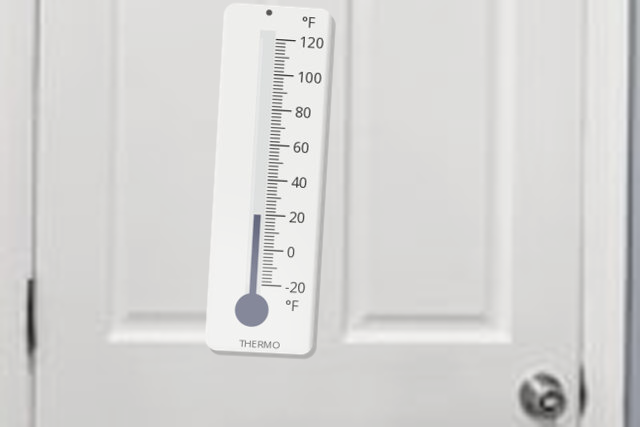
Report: 20,°F
